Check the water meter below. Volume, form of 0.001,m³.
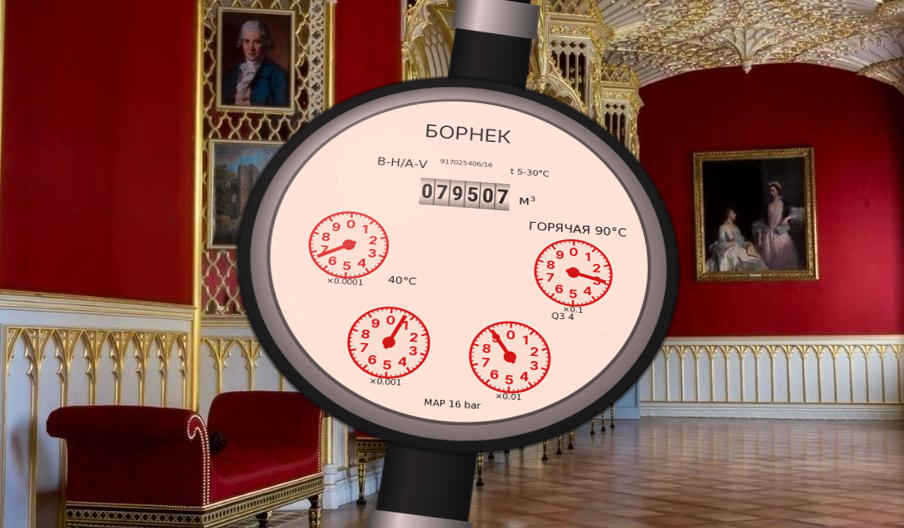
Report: 79507.2906,m³
